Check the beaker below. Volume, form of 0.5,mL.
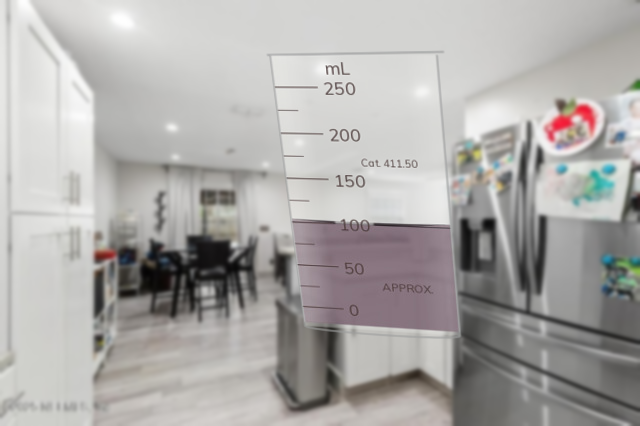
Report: 100,mL
